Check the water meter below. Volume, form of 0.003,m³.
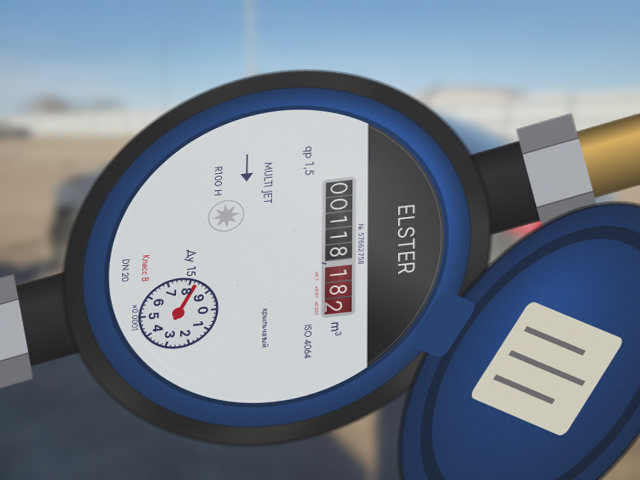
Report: 118.1818,m³
